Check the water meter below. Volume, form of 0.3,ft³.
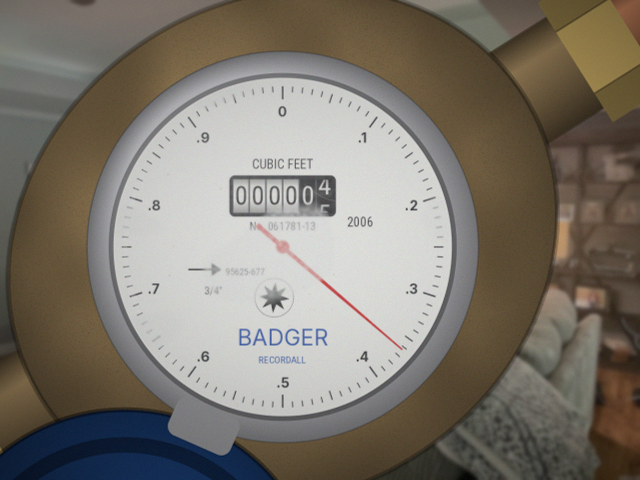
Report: 4.36,ft³
